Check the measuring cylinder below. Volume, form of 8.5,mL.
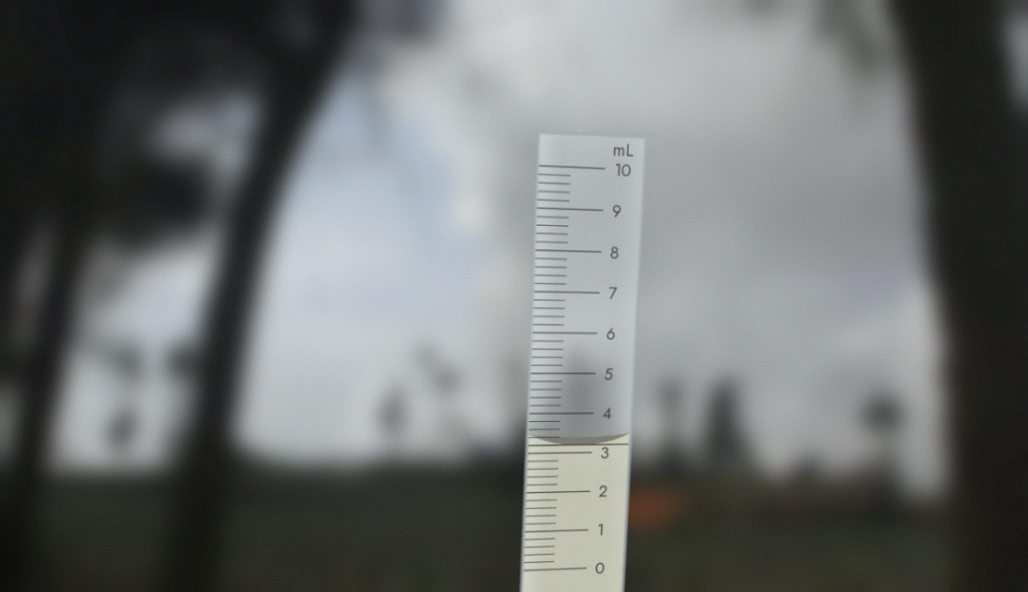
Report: 3.2,mL
